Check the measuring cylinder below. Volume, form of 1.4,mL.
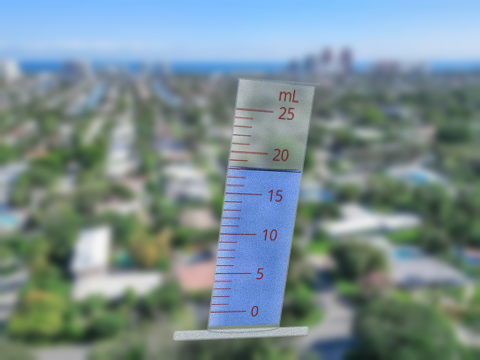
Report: 18,mL
